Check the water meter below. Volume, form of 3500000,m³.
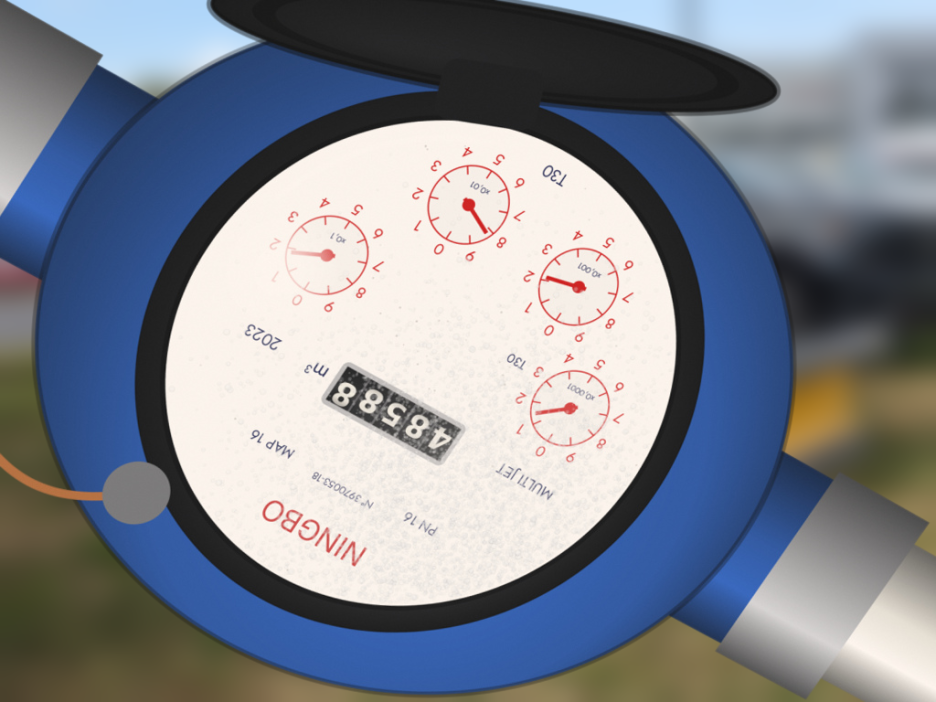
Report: 48588.1821,m³
